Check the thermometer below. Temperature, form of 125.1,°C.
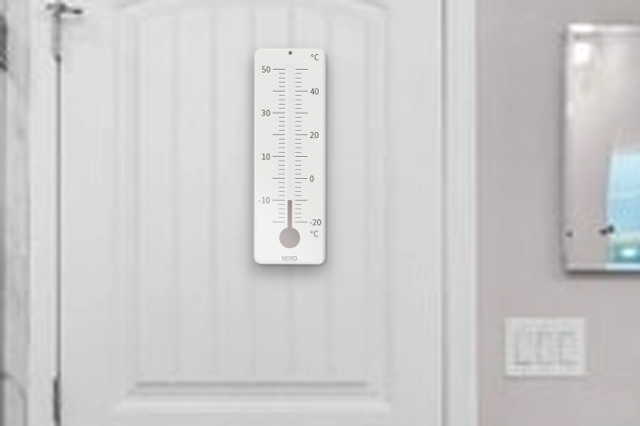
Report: -10,°C
